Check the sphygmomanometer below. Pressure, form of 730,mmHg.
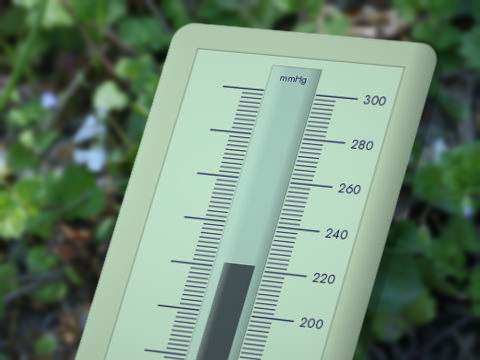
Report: 222,mmHg
